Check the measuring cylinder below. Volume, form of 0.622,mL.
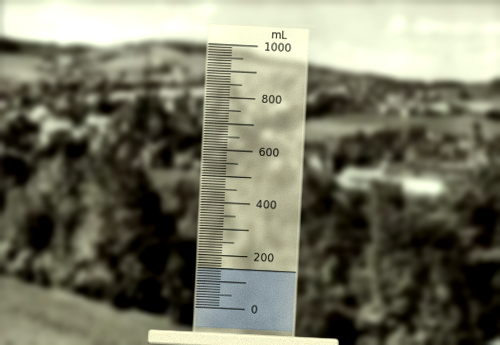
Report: 150,mL
